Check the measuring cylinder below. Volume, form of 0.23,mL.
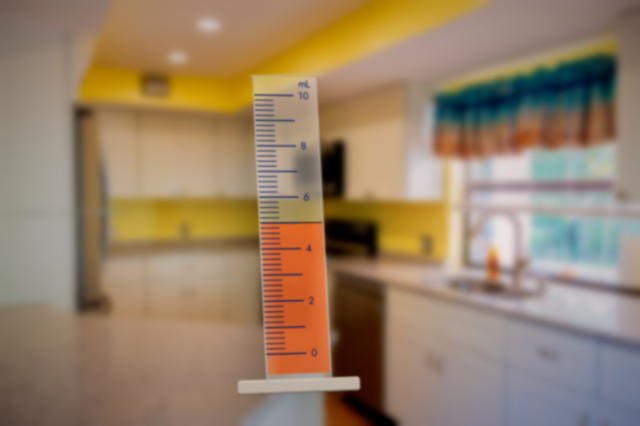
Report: 5,mL
